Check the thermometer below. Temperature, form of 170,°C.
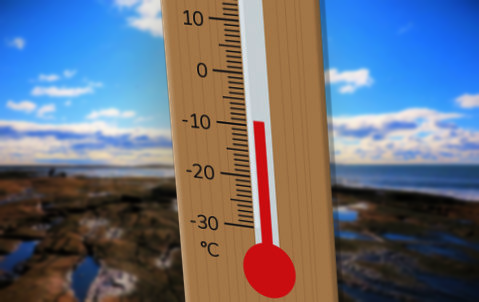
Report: -9,°C
